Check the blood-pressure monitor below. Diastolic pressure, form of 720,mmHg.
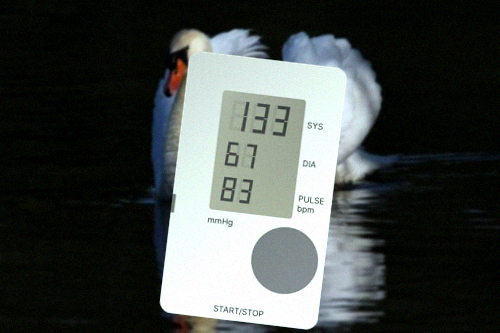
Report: 67,mmHg
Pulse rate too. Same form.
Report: 83,bpm
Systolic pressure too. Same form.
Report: 133,mmHg
